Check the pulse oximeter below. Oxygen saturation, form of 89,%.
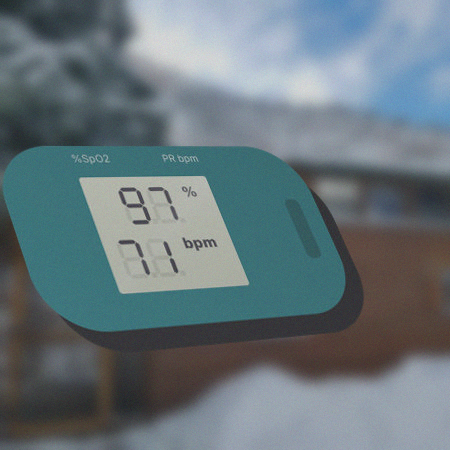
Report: 97,%
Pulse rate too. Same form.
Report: 71,bpm
